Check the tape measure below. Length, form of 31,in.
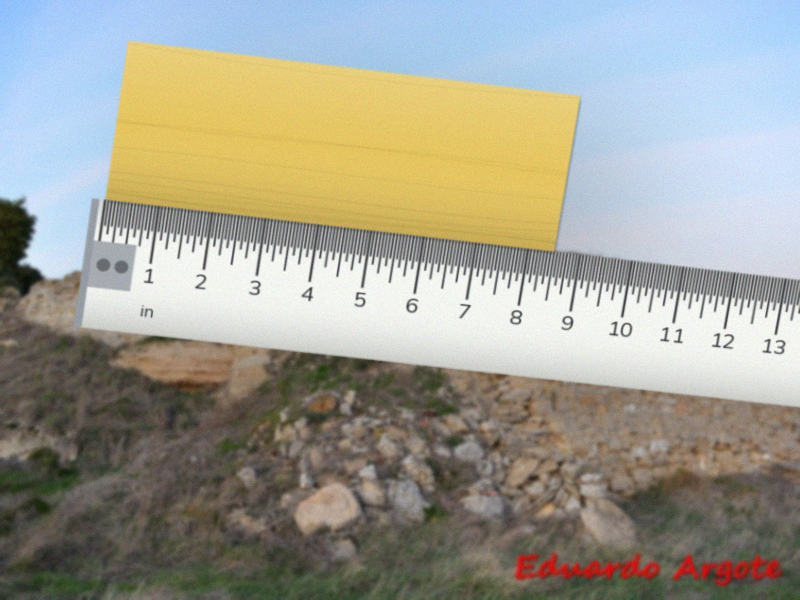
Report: 8.5,in
